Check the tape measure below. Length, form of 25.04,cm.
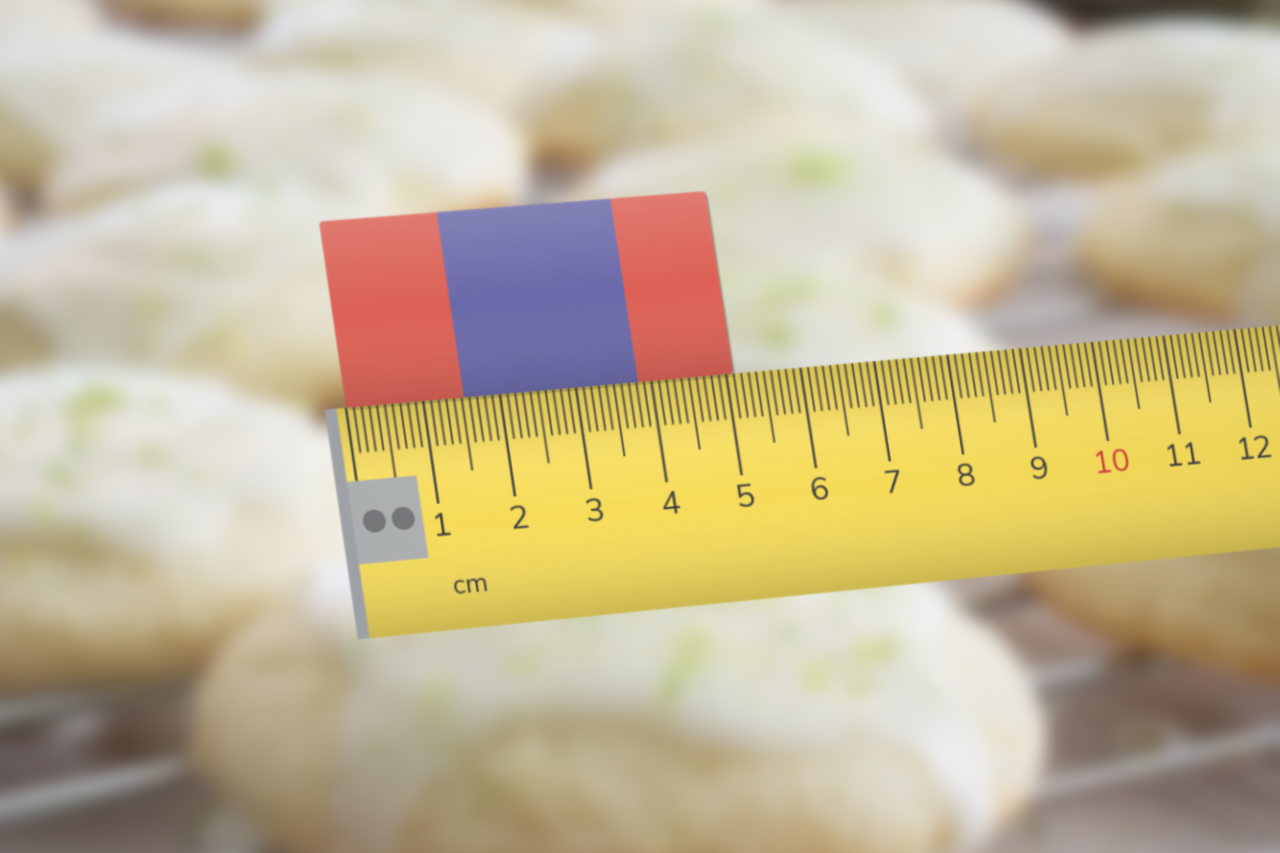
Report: 5.1,cm
